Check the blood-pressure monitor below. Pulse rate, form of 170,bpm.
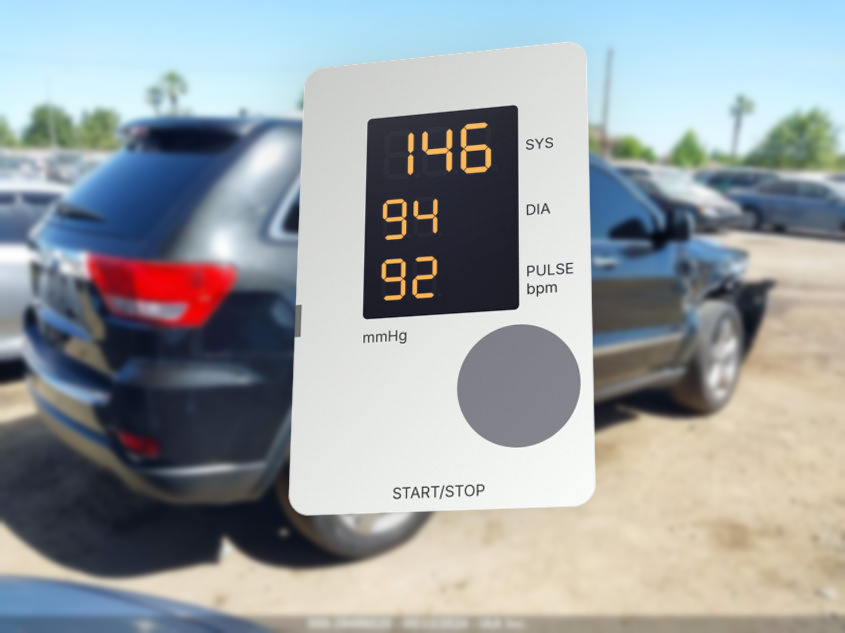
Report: 92,bpm
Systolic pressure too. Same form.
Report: 146,mmHg
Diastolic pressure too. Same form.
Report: 94,mmHg
